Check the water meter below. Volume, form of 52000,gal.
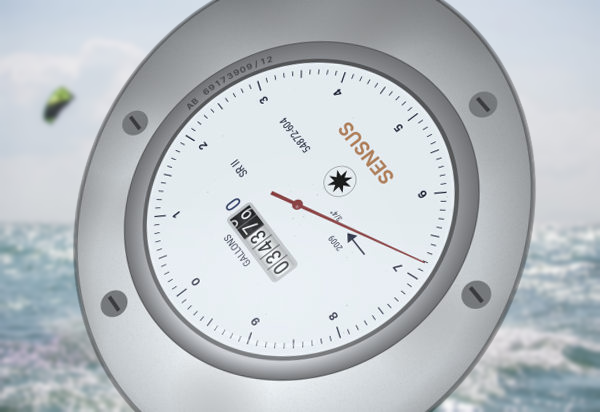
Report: 343786.8,gal
